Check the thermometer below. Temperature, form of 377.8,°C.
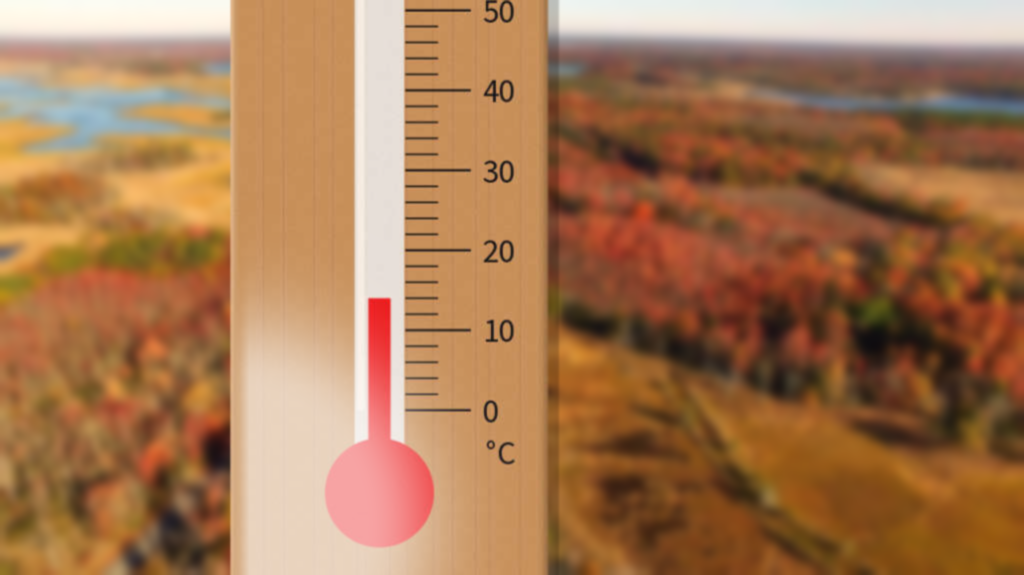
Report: 14,°C
